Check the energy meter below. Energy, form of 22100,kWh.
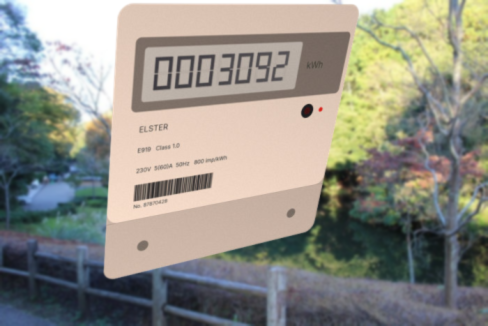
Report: 3092,kWh
